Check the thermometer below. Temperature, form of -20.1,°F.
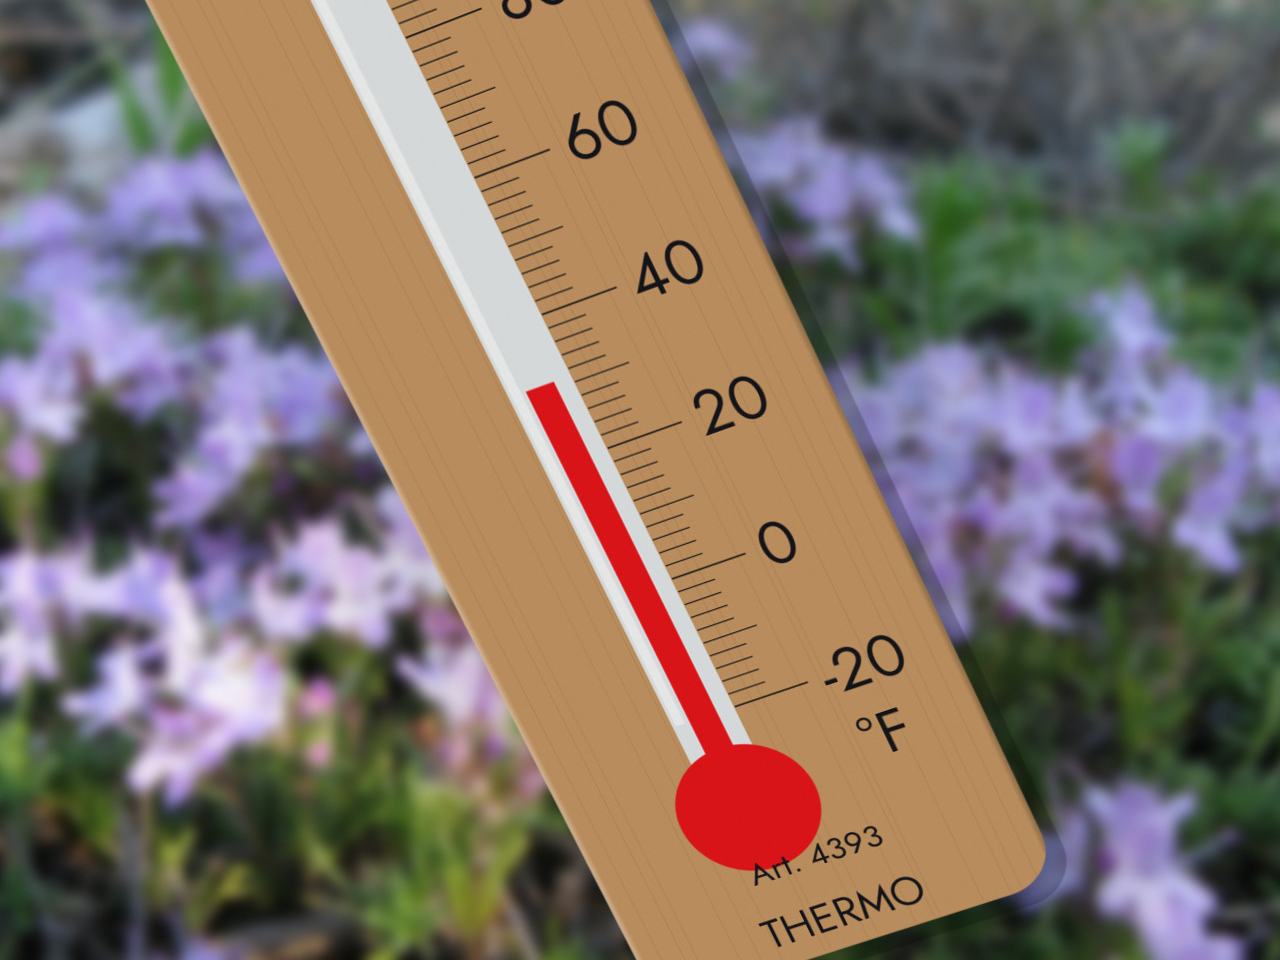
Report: 31,°F
